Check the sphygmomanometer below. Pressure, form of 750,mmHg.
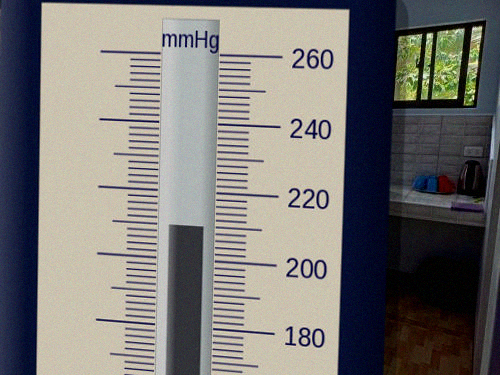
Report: 210,mmHg
